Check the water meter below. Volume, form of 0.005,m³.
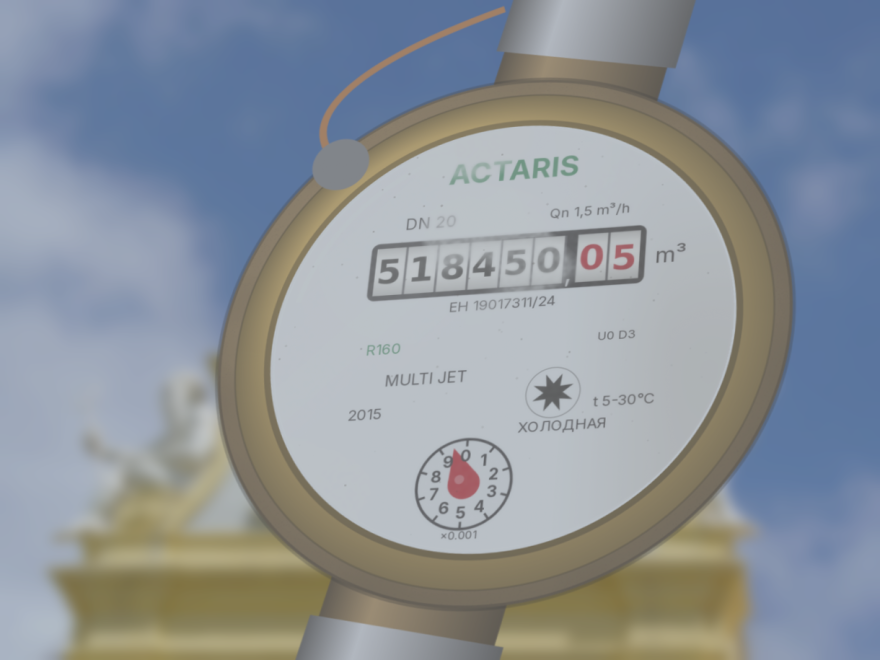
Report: 518450.049,m³
